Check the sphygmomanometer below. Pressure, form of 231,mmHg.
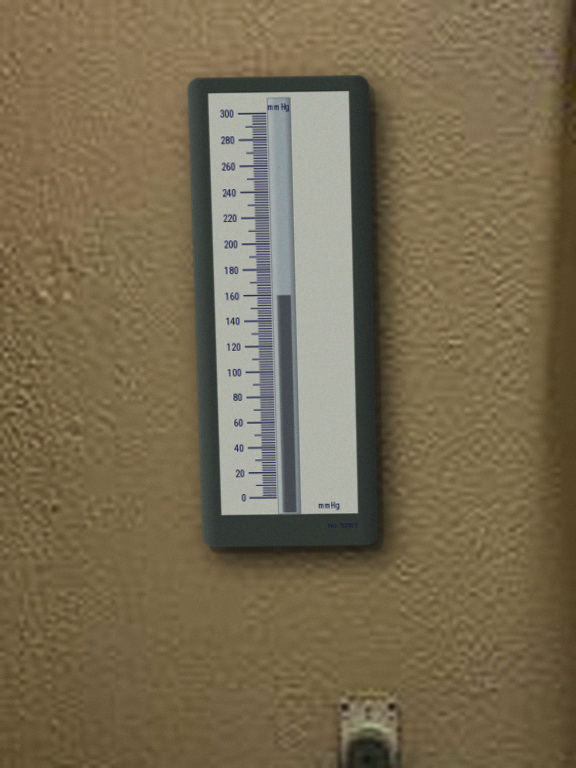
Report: 160,mmHg
